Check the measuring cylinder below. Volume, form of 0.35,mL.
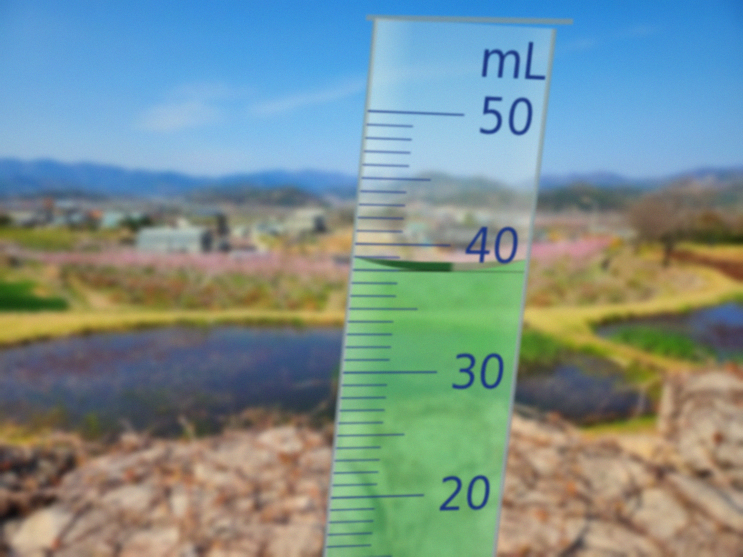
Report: 38,mL
